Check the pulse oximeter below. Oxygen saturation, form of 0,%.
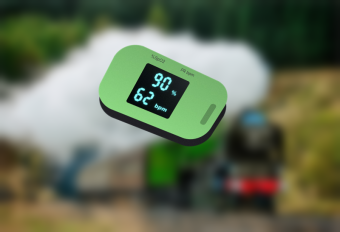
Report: 90,%
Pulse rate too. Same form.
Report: 62,bpm
